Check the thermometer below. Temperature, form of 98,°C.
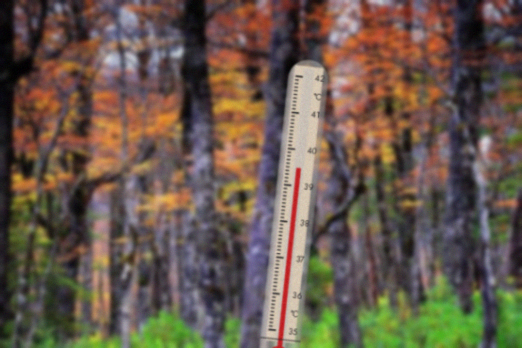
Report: 39.5,°C
